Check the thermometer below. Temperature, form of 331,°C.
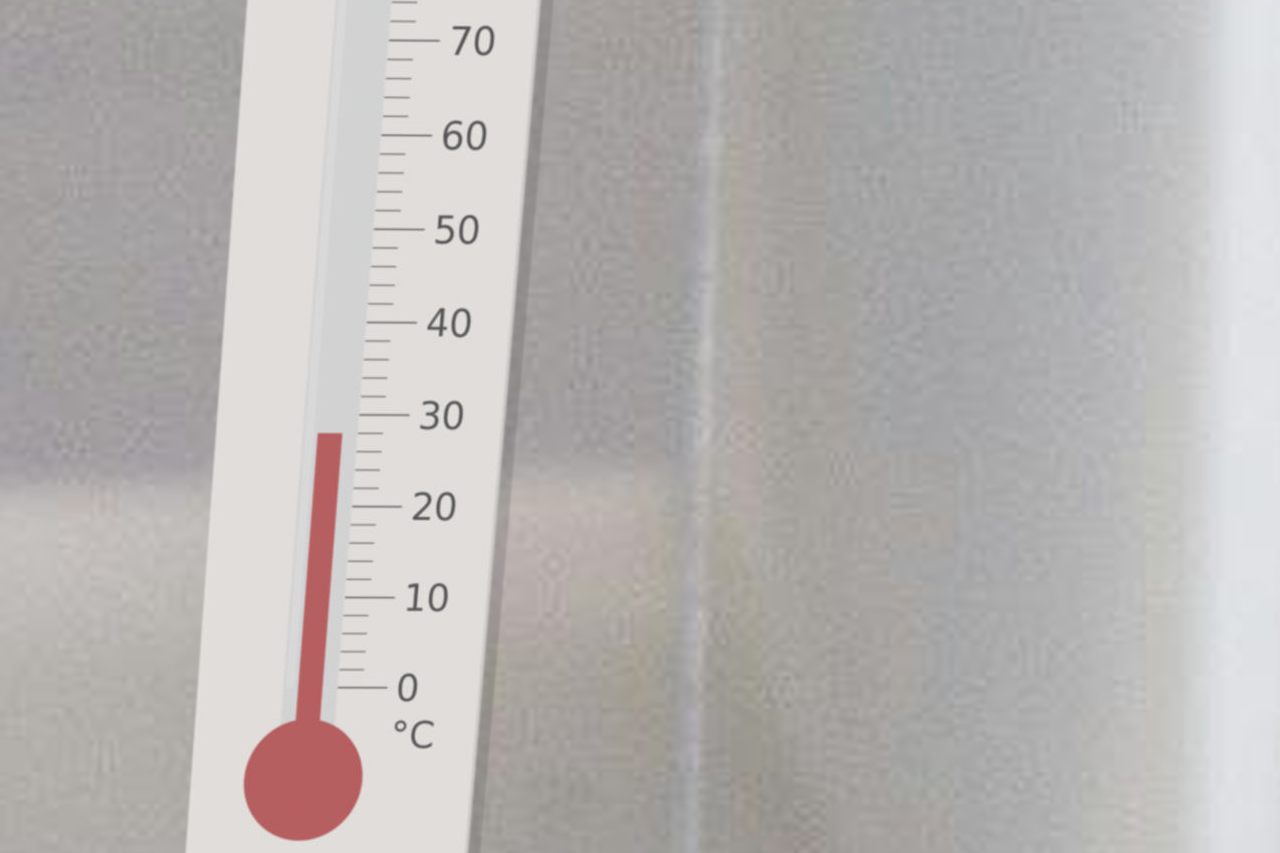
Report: 28,°C
